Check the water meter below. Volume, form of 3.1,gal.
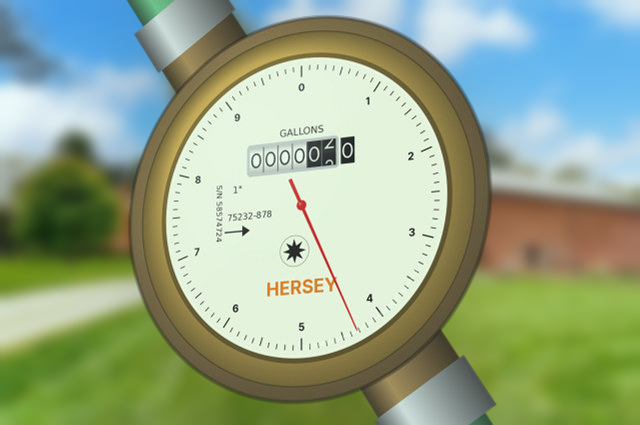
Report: 24.3,gal
